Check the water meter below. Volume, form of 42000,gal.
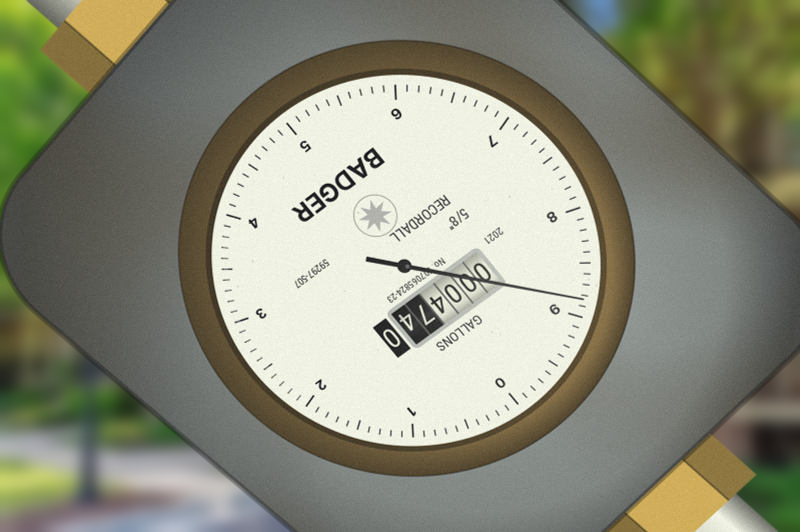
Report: 4738.8,gal
